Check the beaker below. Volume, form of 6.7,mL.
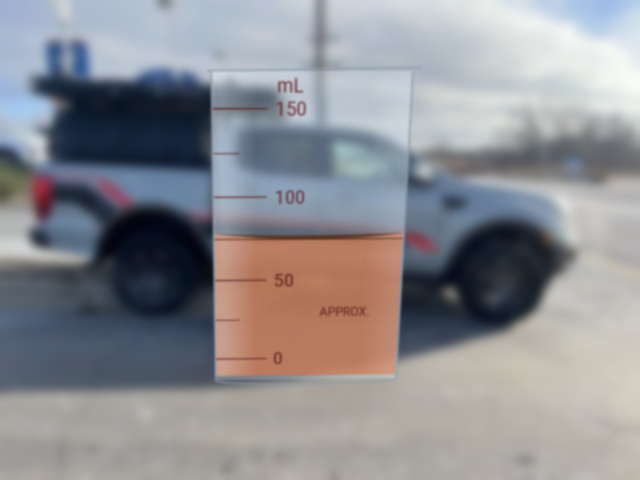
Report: 75,mL
